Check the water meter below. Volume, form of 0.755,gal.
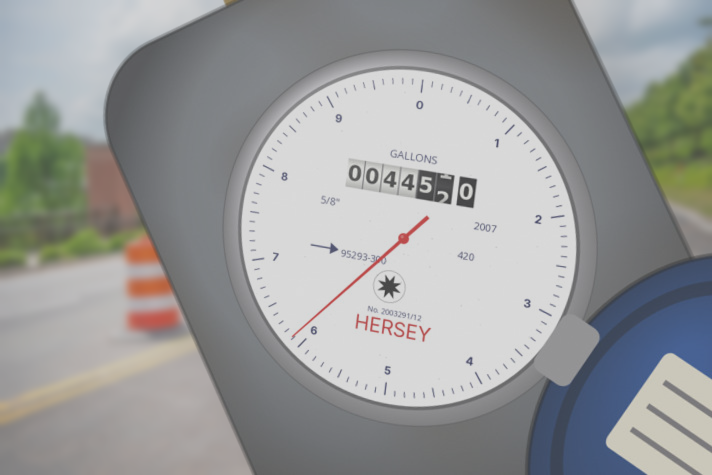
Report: 44516.1,gal
